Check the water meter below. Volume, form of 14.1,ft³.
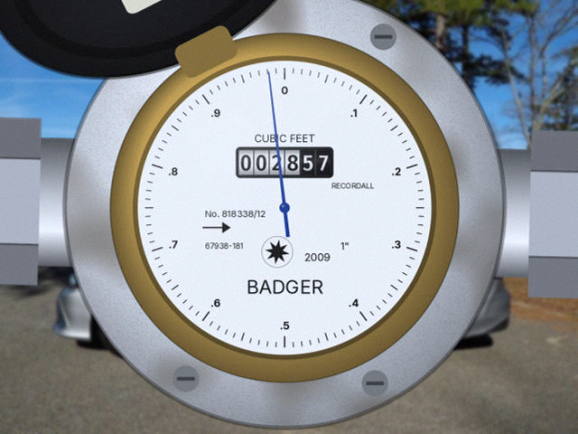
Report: 2856.98,ft³
